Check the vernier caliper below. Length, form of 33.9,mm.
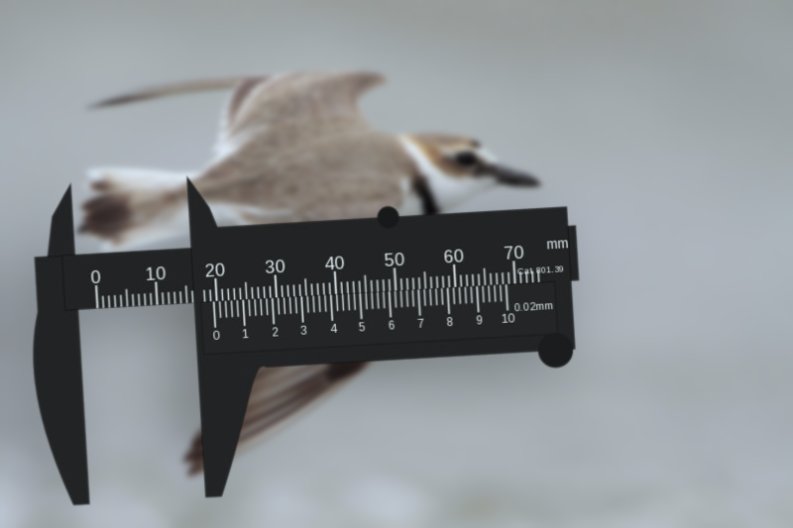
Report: 19.5,mm
